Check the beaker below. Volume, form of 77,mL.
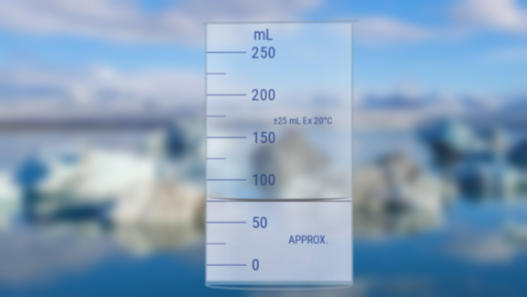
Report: 75,mL
